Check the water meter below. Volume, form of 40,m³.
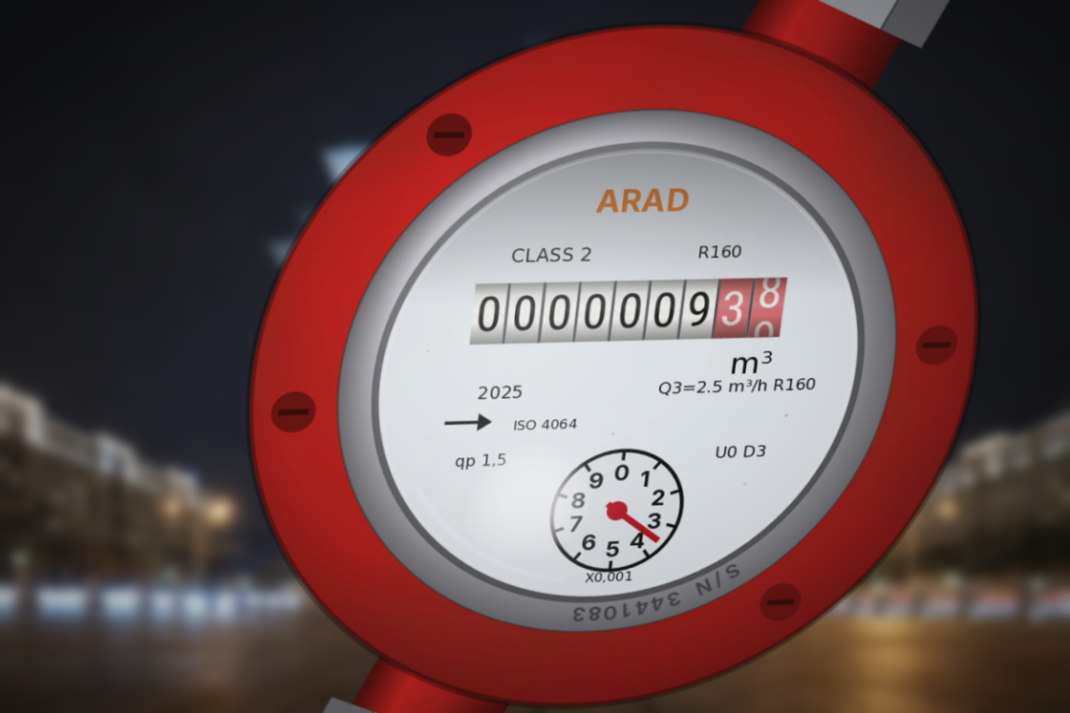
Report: 9.383,m³
